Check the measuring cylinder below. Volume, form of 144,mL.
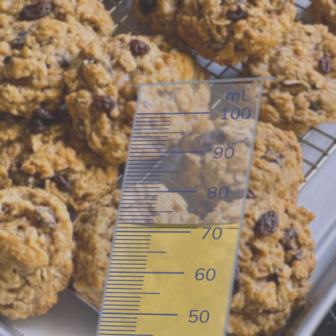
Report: 71,mL
